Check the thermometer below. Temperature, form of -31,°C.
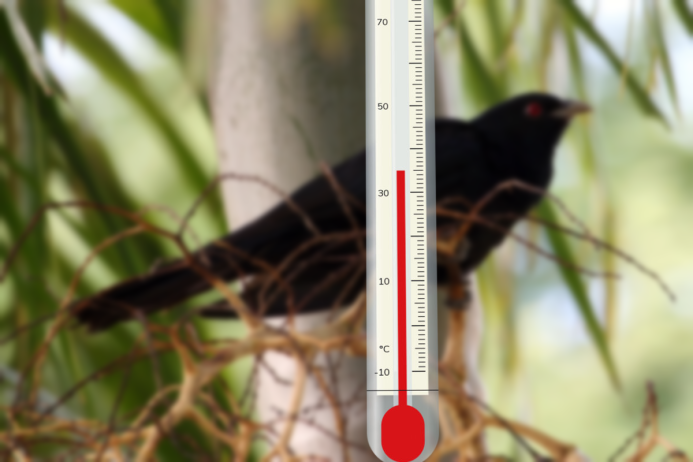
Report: 35,°C
